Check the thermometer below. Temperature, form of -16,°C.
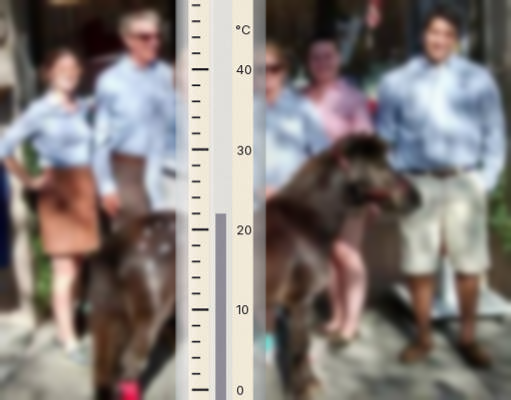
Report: 22,°C
